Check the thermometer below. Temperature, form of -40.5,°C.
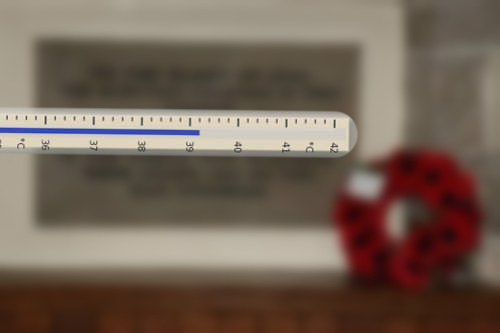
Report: 39.2,°C
